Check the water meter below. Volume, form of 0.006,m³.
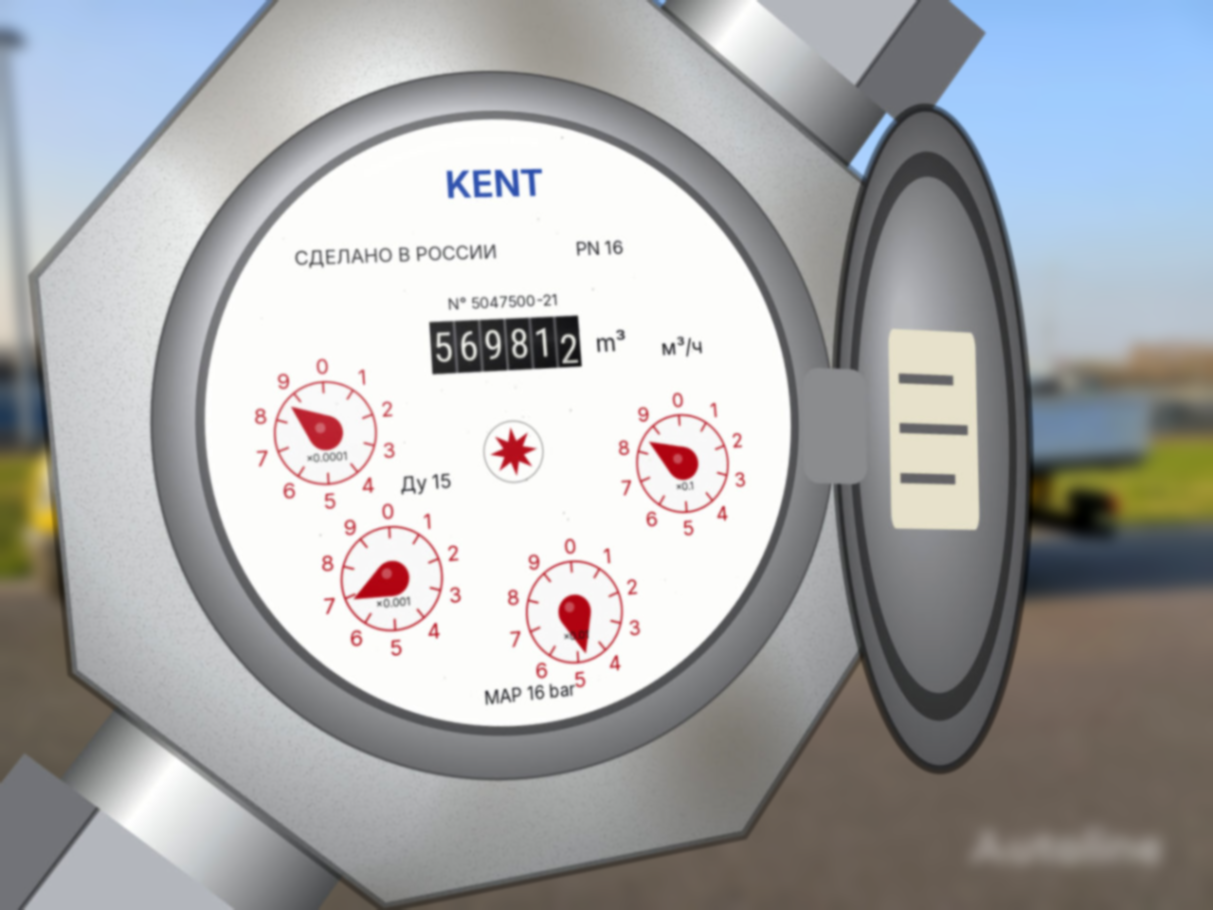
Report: 569811.8468,m³
